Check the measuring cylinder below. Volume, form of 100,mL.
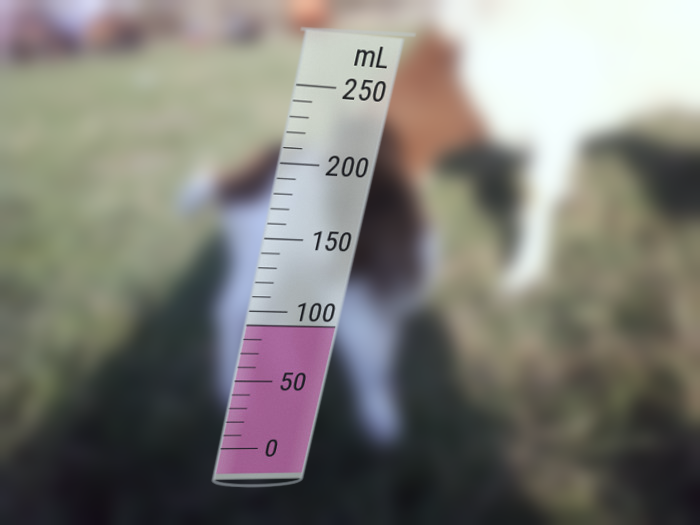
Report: 90,mL
